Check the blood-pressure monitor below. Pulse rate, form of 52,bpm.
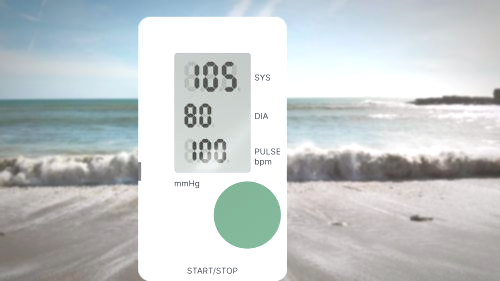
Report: 100,bpm
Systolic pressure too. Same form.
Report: 105,mmHg
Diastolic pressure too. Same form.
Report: 80,mmHg
